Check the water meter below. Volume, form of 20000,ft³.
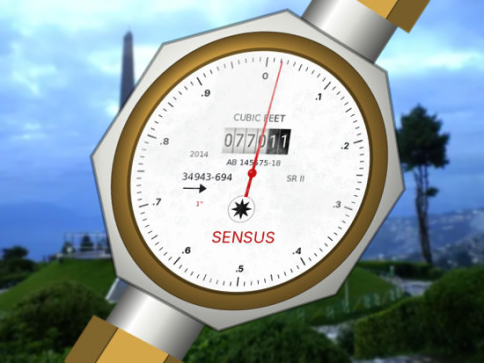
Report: 77011.02,ft³
